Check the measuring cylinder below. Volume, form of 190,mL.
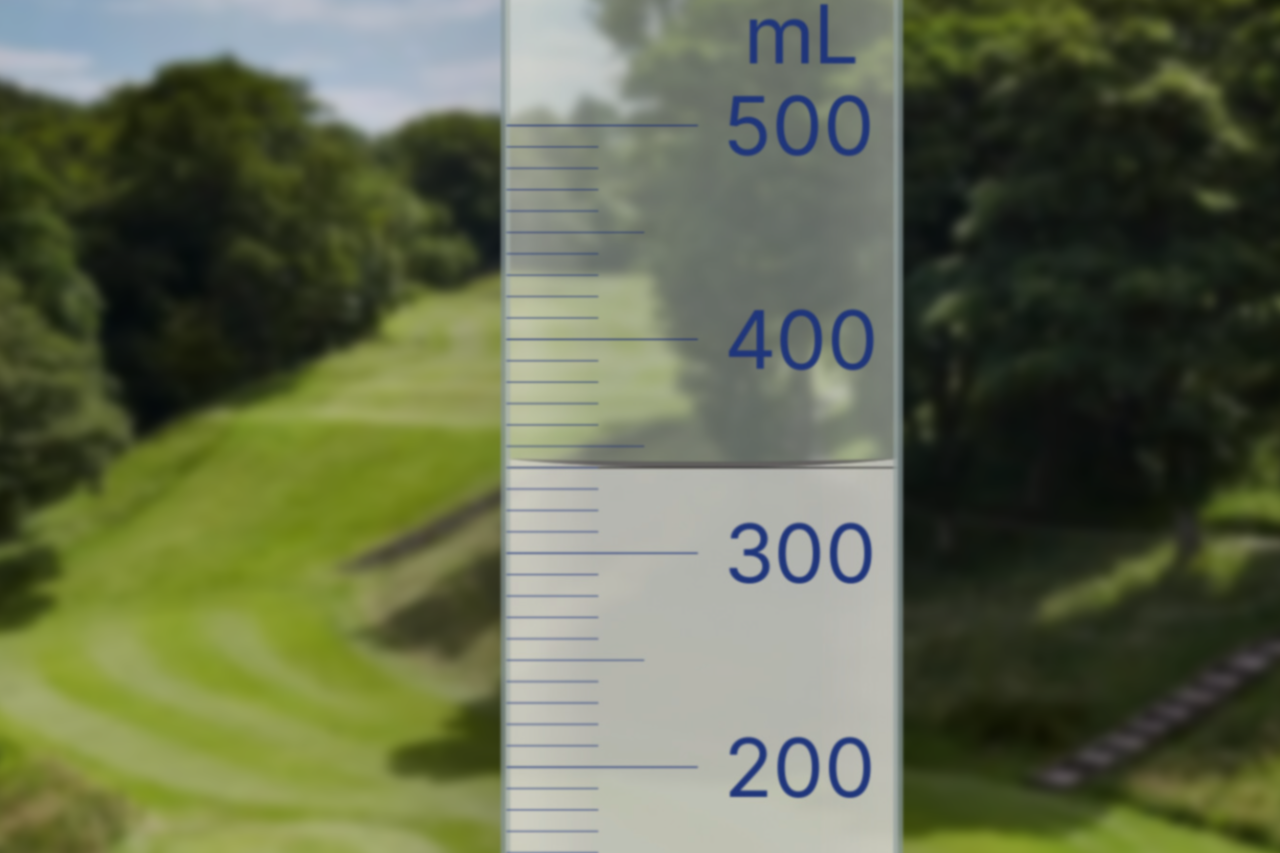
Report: 340,mL
